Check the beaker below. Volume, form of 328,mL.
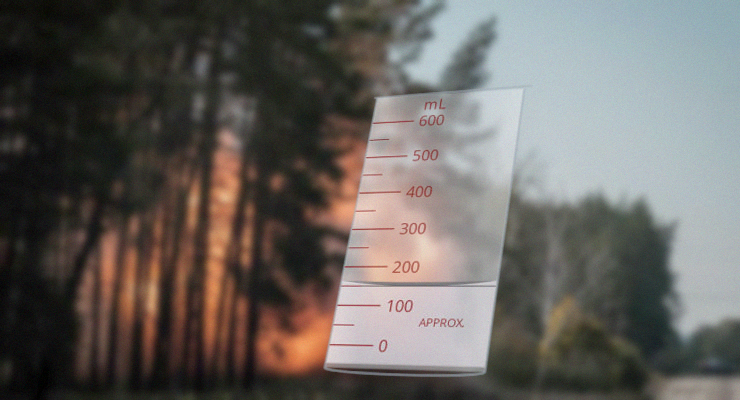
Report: 150,mL
